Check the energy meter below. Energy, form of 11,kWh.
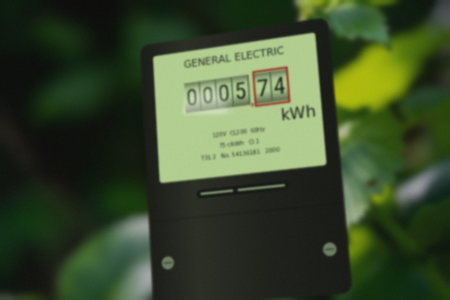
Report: 5.74,kWh
